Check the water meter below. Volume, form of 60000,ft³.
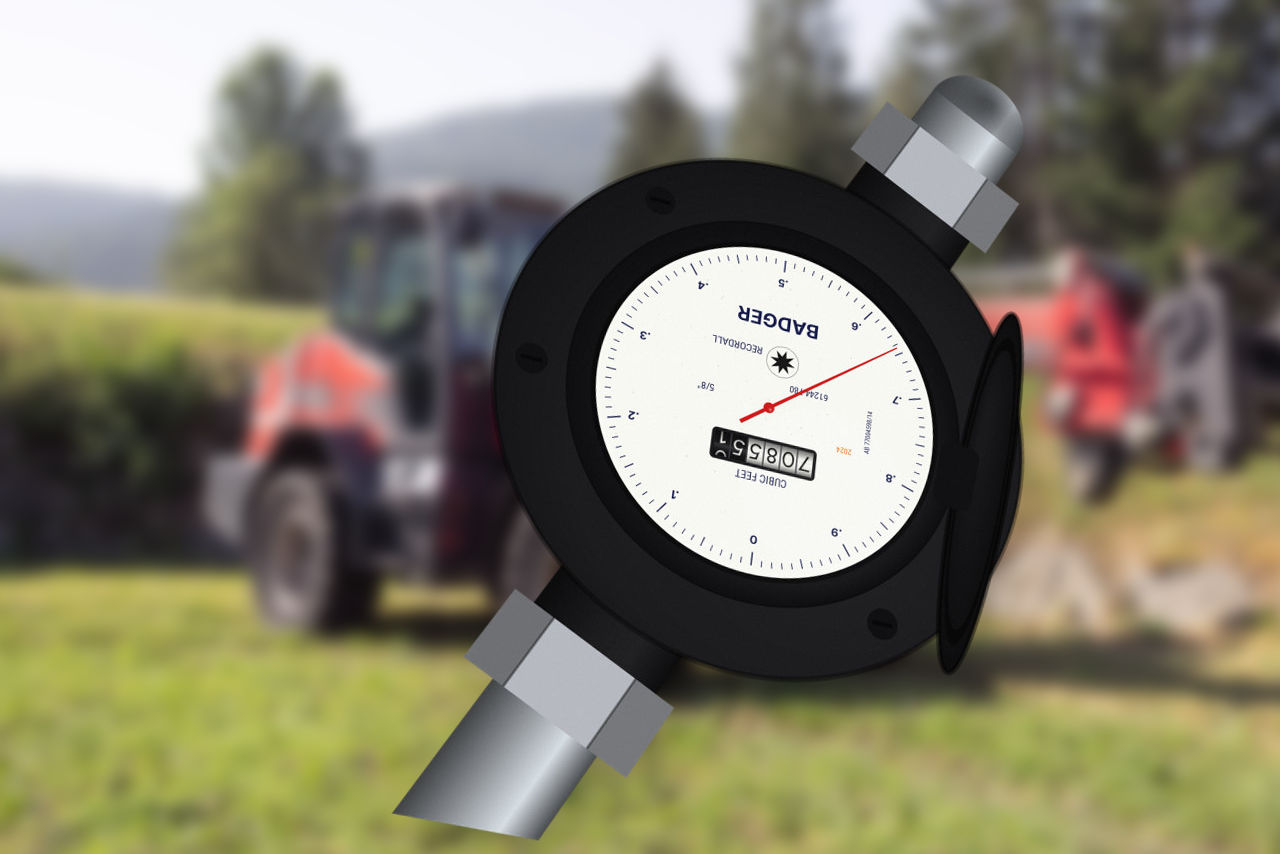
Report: 708550.64,ft³
